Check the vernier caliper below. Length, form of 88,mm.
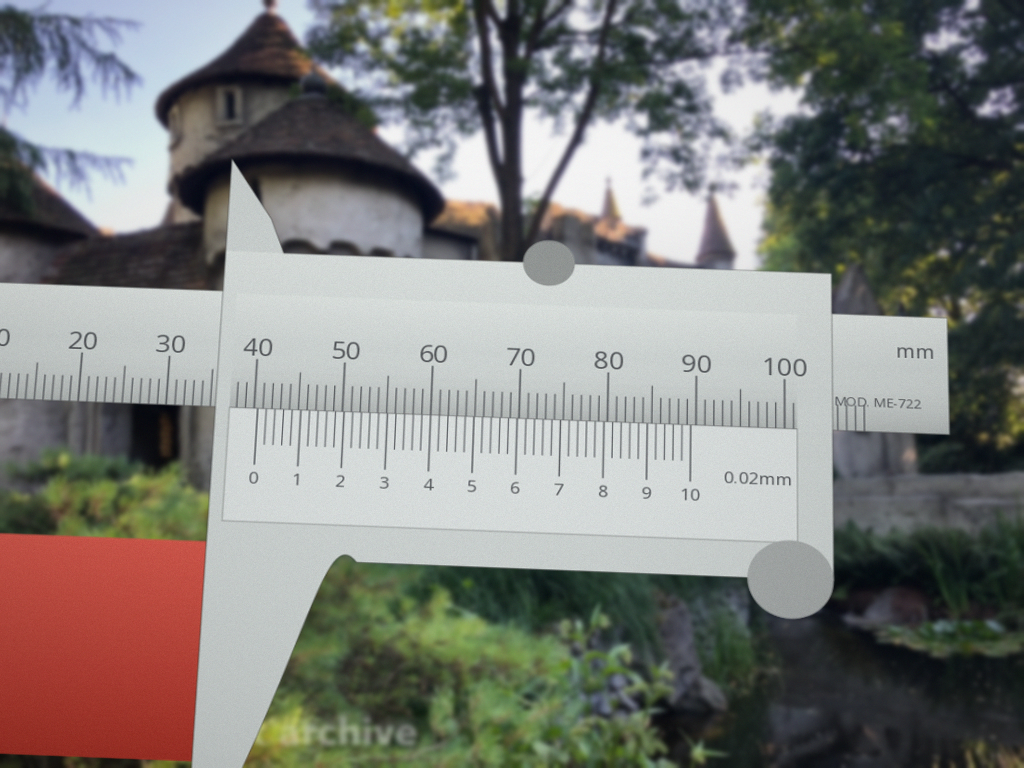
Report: 40.4,mm
